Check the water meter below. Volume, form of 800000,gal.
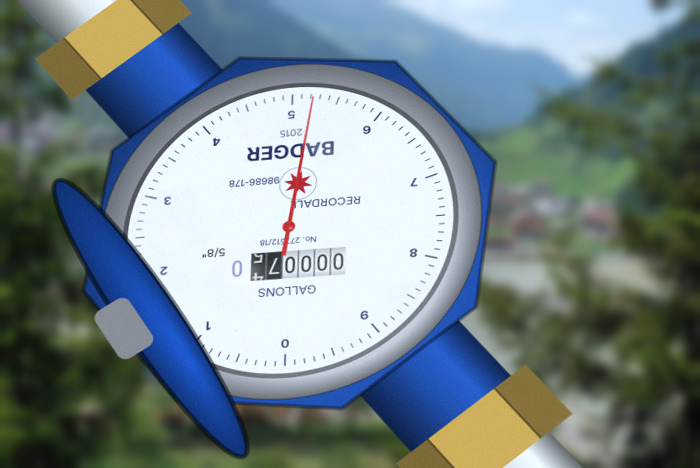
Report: 745.2,gal
